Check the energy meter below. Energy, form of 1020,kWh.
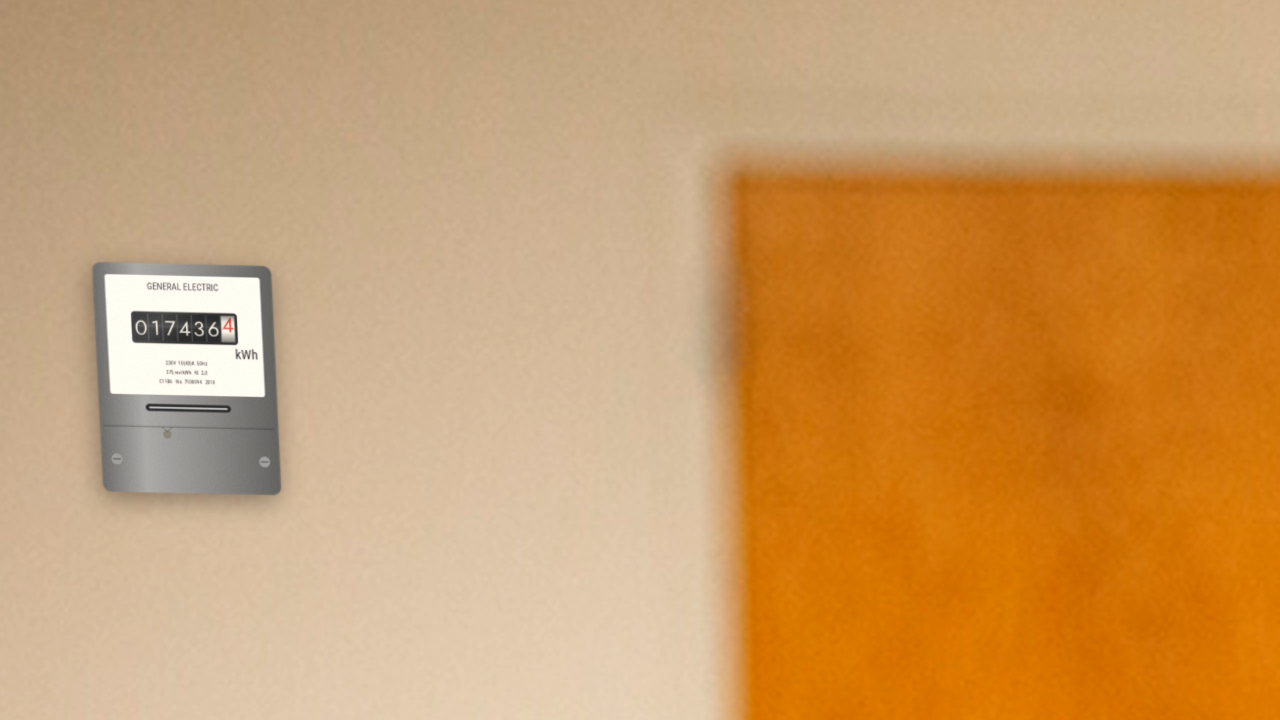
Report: 17436.4,kWh
